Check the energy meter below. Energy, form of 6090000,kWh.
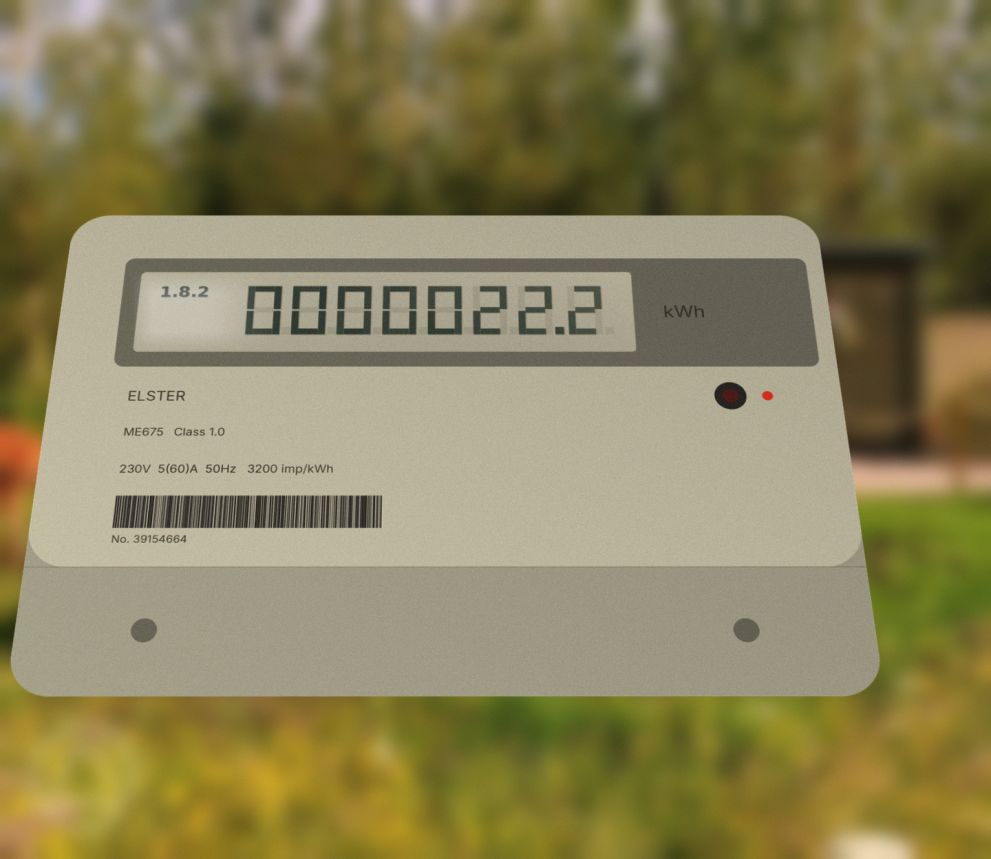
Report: 22.2,kWh
